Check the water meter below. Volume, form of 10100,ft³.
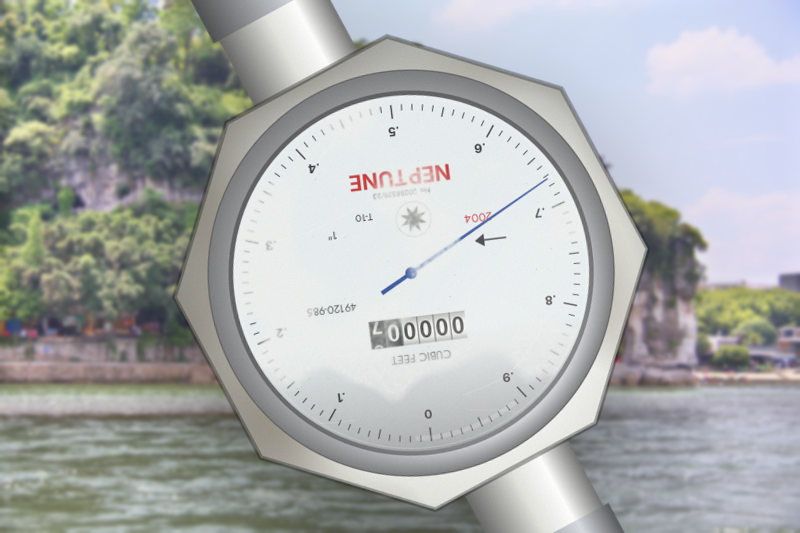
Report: 6.67,ft³
